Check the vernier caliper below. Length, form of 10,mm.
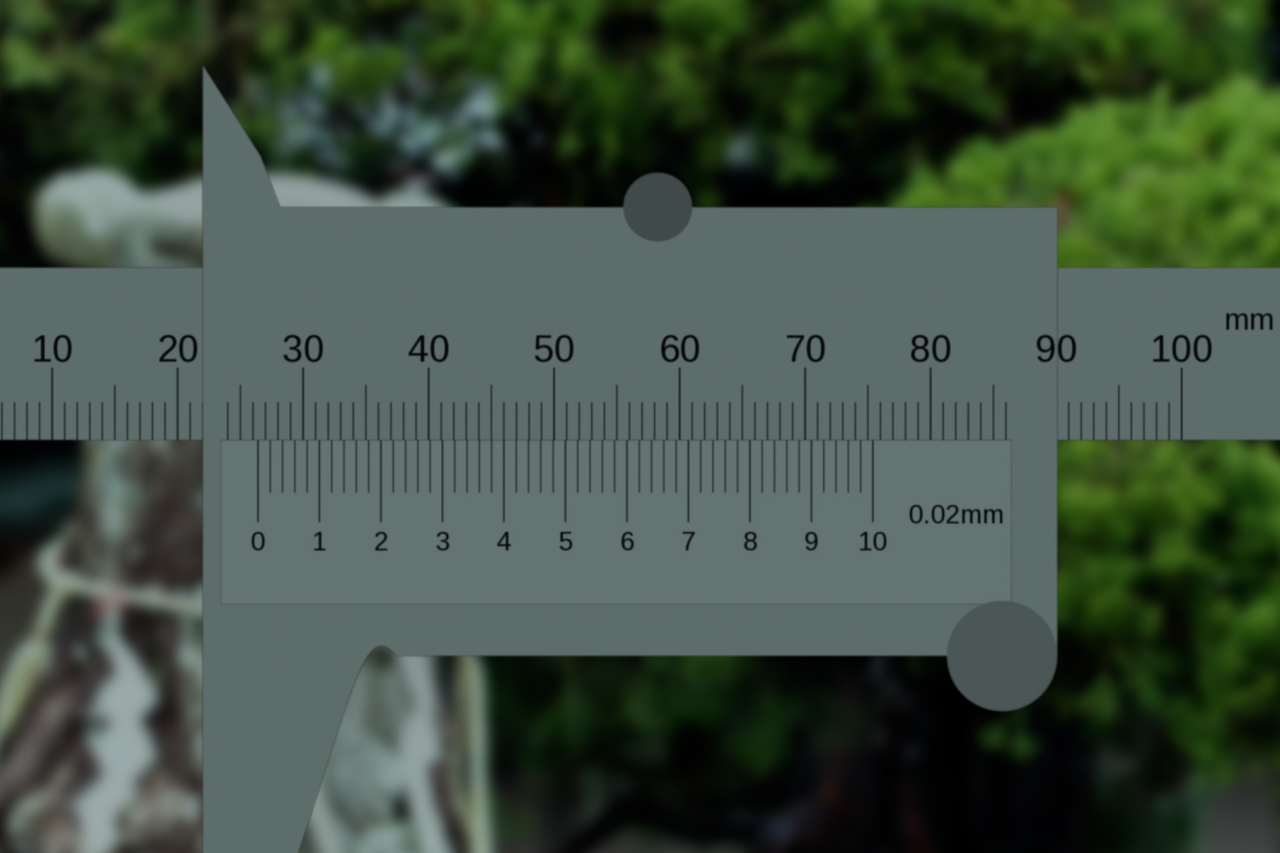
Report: 26.4,mm
